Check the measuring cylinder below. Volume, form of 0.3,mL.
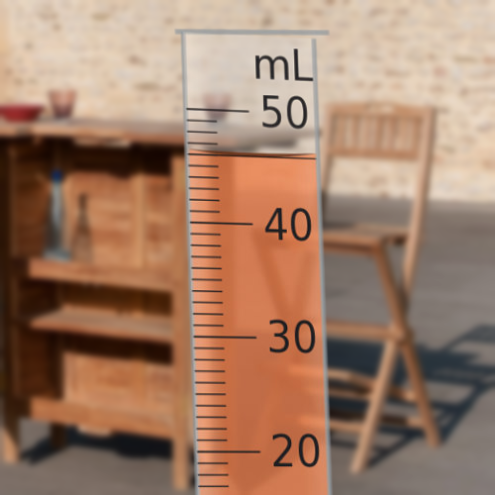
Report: 46,mL
